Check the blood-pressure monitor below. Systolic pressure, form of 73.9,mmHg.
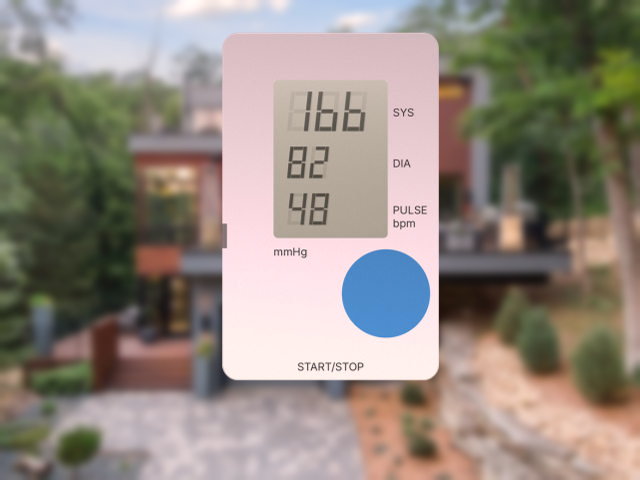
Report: 166,mmHg
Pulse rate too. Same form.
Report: 48,bpm
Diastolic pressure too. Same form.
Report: 82,mmHg
